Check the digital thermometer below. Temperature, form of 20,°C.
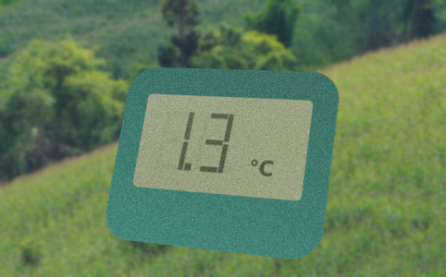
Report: 1.3,°C
